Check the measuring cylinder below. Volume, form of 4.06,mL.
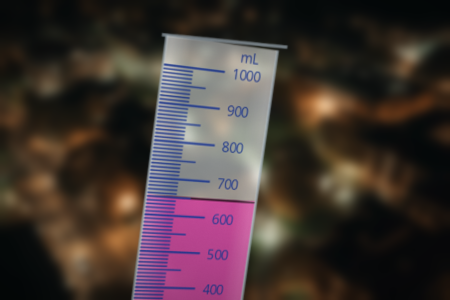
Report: 650,mL
